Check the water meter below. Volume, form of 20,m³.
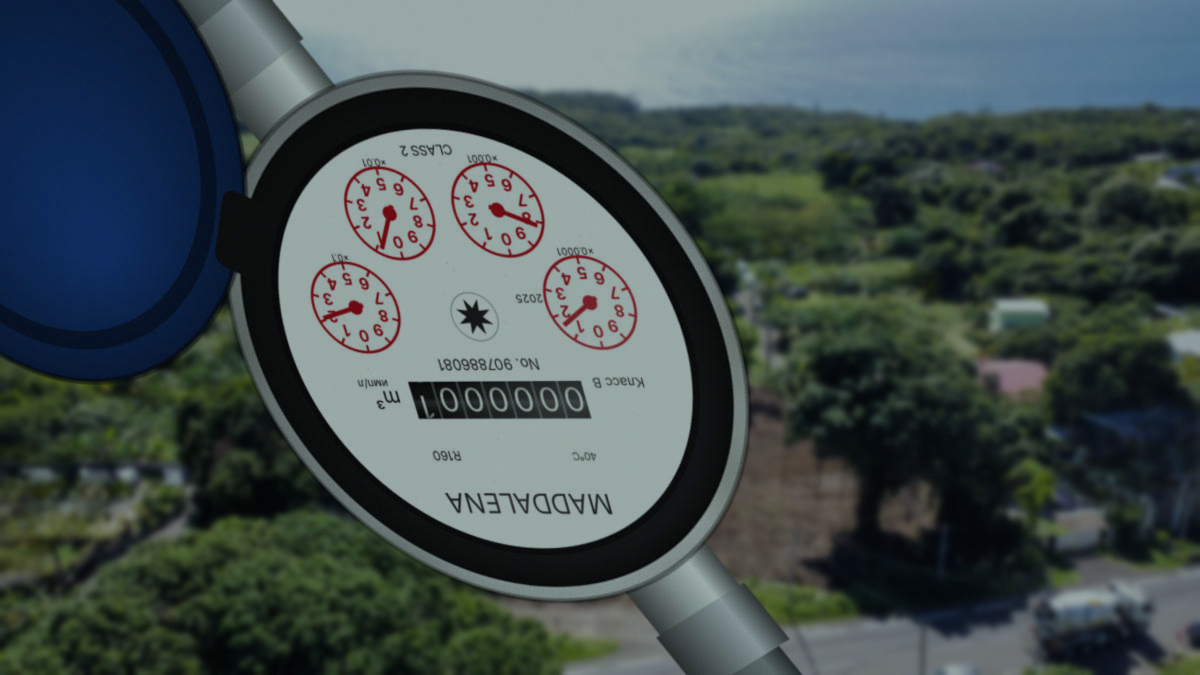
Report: 1.2081,m³
